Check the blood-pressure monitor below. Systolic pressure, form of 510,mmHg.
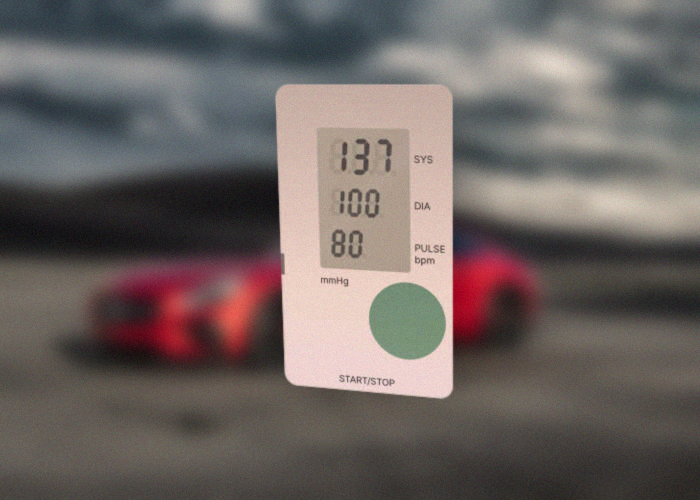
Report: 137,mmHg
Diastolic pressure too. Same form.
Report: 100,mmHg
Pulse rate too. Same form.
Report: 80,bpm
